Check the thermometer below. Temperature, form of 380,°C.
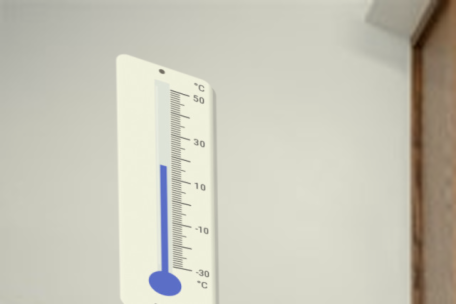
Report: 15,°C
